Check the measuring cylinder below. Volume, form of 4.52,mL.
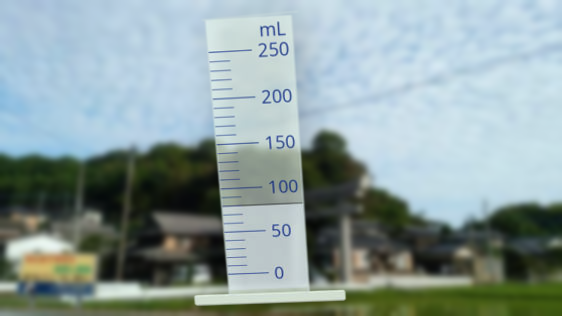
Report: 80,mL
